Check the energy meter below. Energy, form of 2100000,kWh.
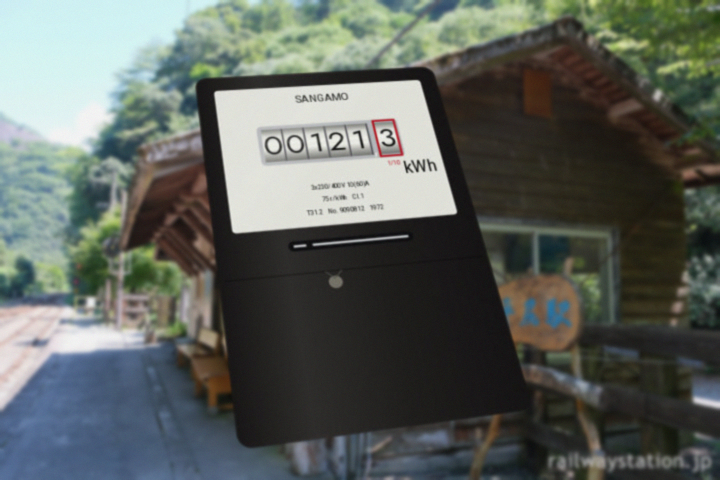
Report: 121.3,kWh
